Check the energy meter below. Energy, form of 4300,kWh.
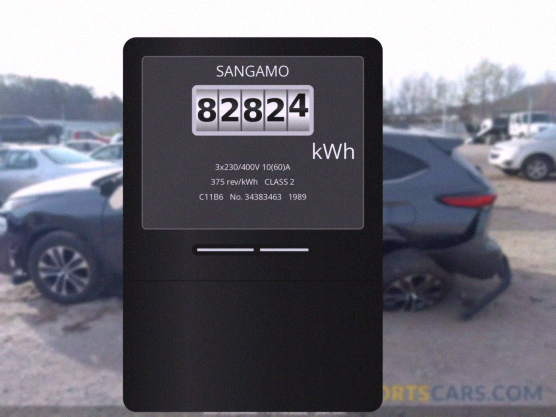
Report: 82824,kWh
